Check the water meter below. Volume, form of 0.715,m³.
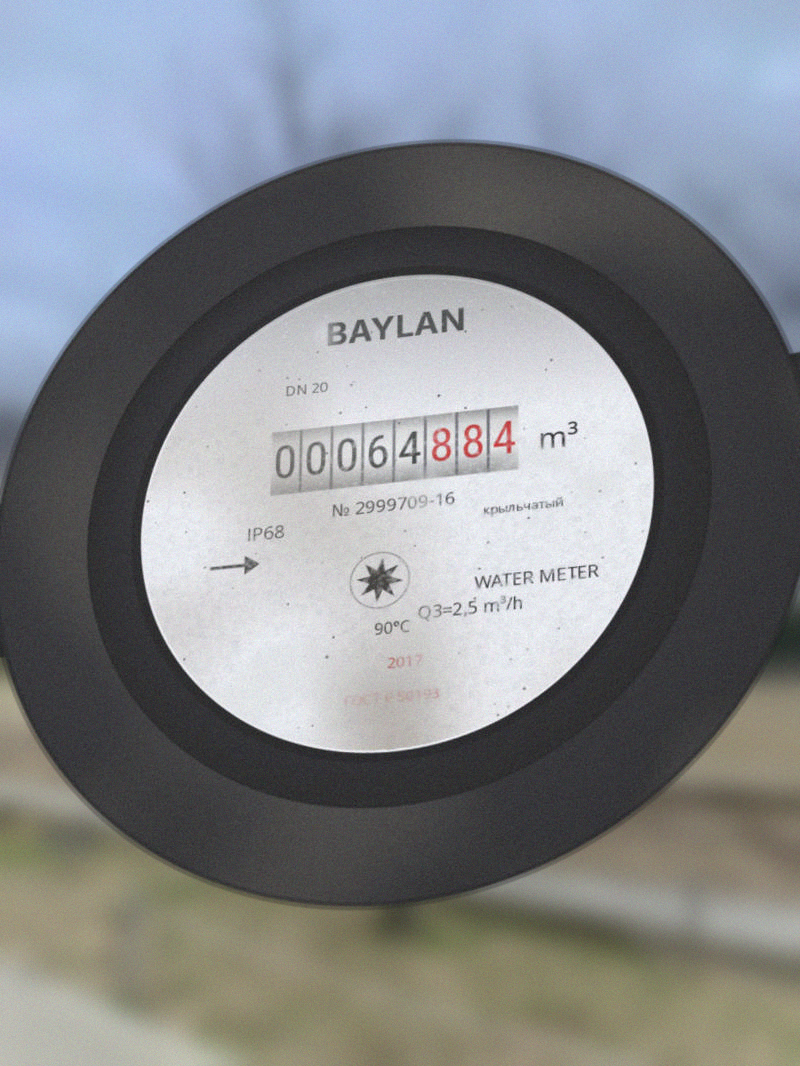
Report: 64.884,m³
